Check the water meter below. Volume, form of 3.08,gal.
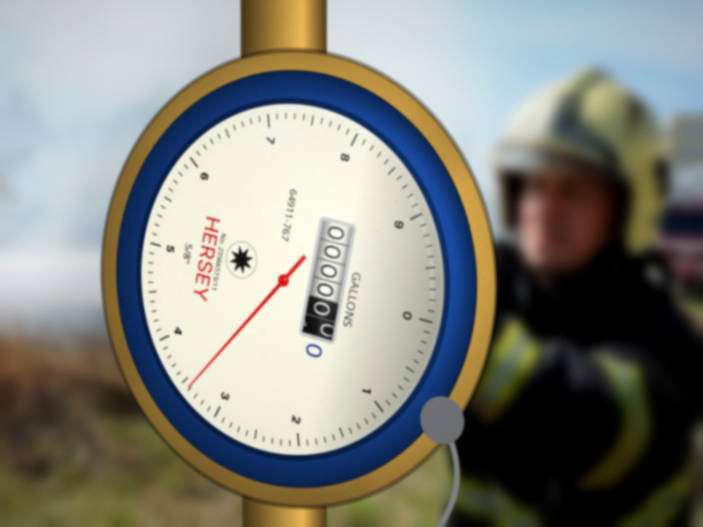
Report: 3.4,gal
